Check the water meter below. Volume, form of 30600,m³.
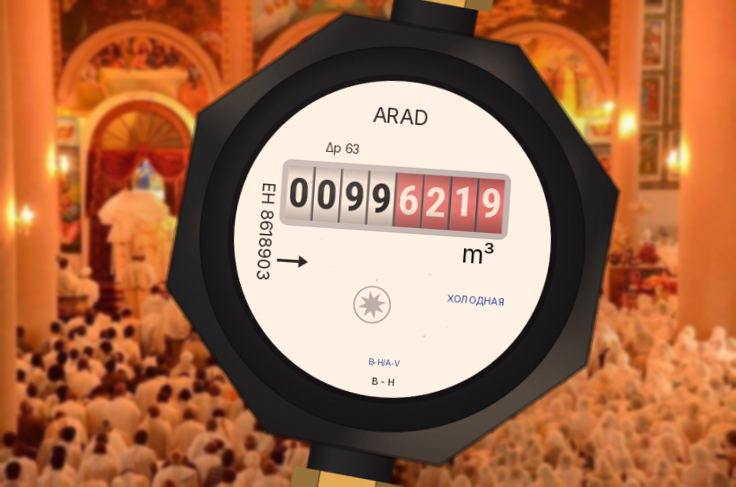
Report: 99.6219,m³
